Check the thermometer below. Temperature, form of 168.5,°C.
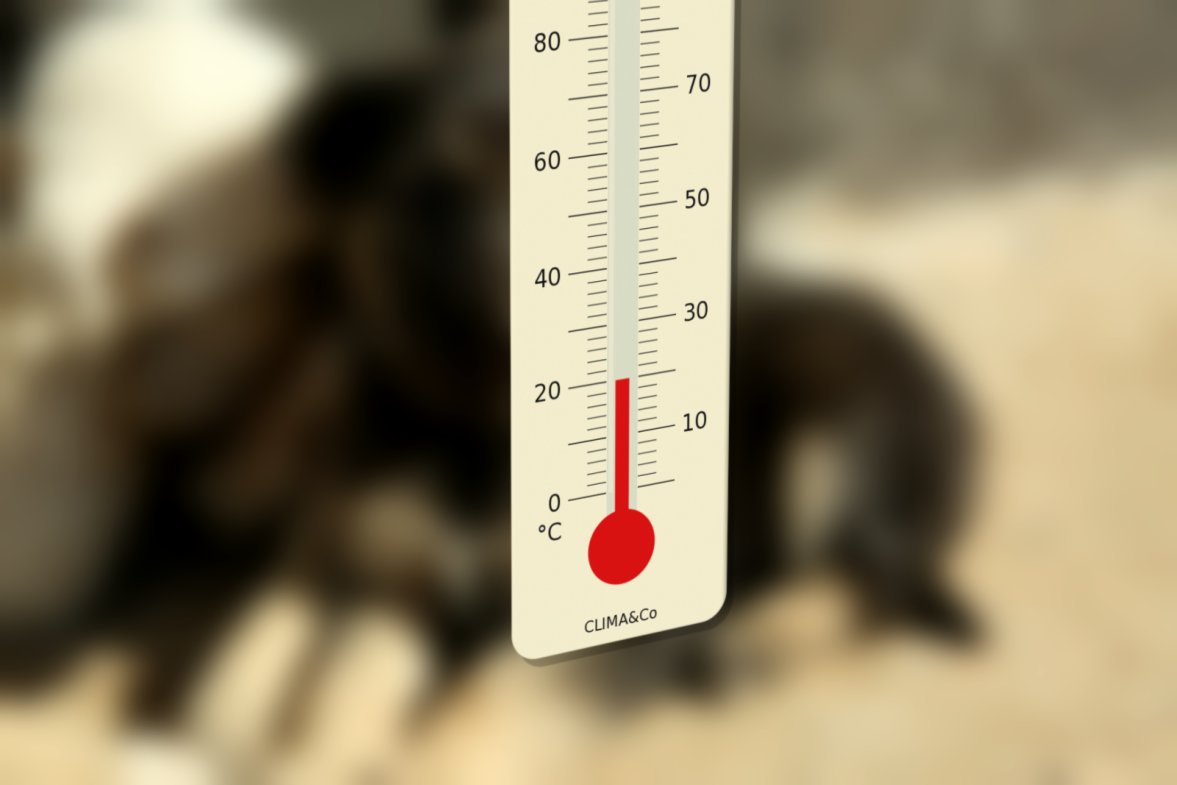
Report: 20,°C
